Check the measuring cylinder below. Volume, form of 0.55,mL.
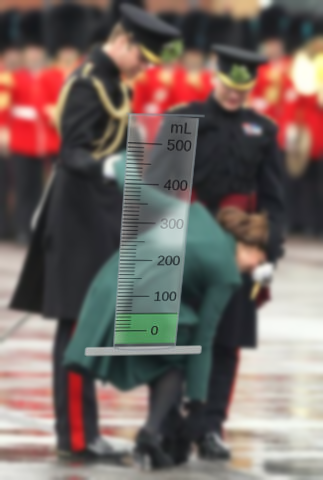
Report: 50,mL
